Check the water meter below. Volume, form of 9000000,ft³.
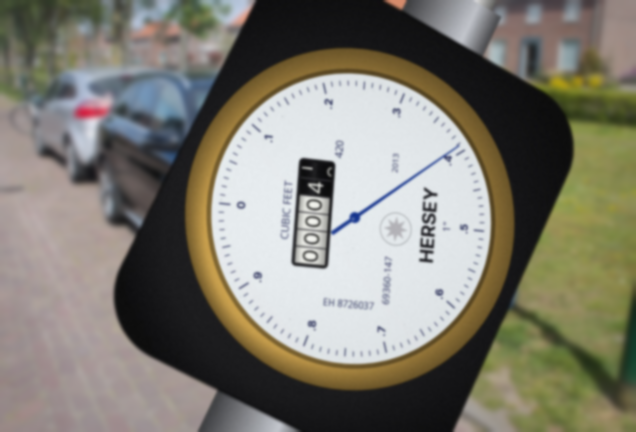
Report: 41.39,ft³
